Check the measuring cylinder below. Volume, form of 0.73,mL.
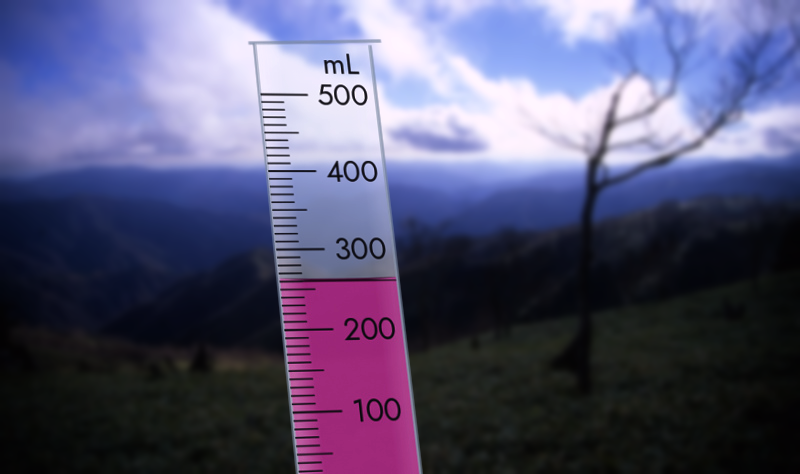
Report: 260,mL
